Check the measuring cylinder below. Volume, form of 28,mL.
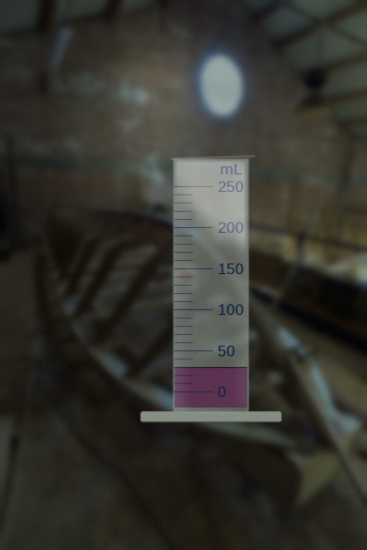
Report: 30,mL
